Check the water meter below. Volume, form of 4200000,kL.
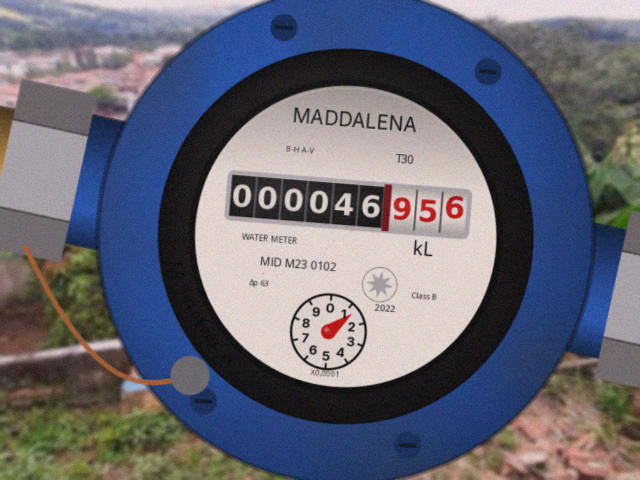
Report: 46.9561,kL
